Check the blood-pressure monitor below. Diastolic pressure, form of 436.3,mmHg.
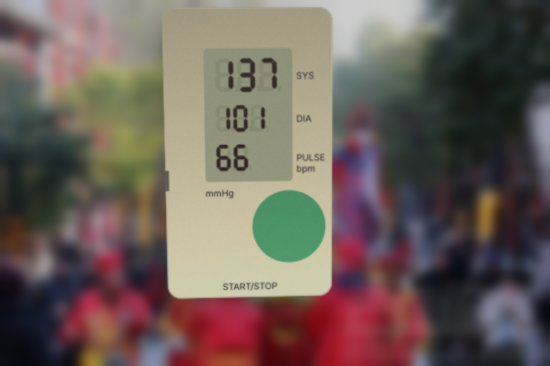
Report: 101,mmHg
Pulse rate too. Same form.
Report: 66,bpm
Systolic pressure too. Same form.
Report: 137,mmHg
